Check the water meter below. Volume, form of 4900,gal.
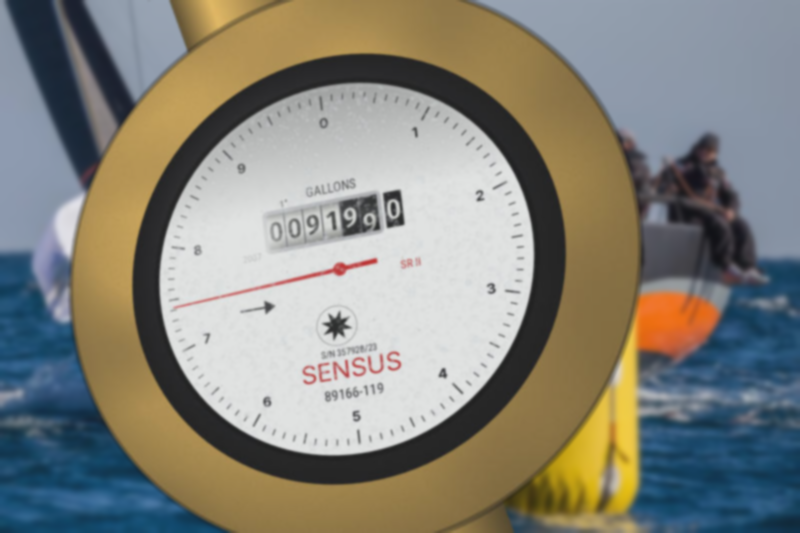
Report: 91987.4,gal
